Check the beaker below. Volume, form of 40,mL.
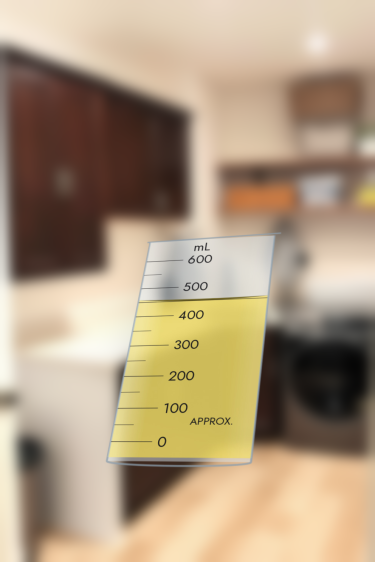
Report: 450,mL
